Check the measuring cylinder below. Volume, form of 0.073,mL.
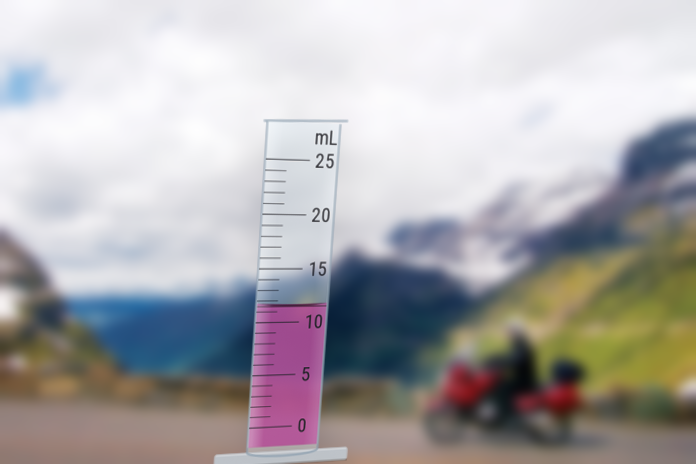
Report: 11.5,mL
